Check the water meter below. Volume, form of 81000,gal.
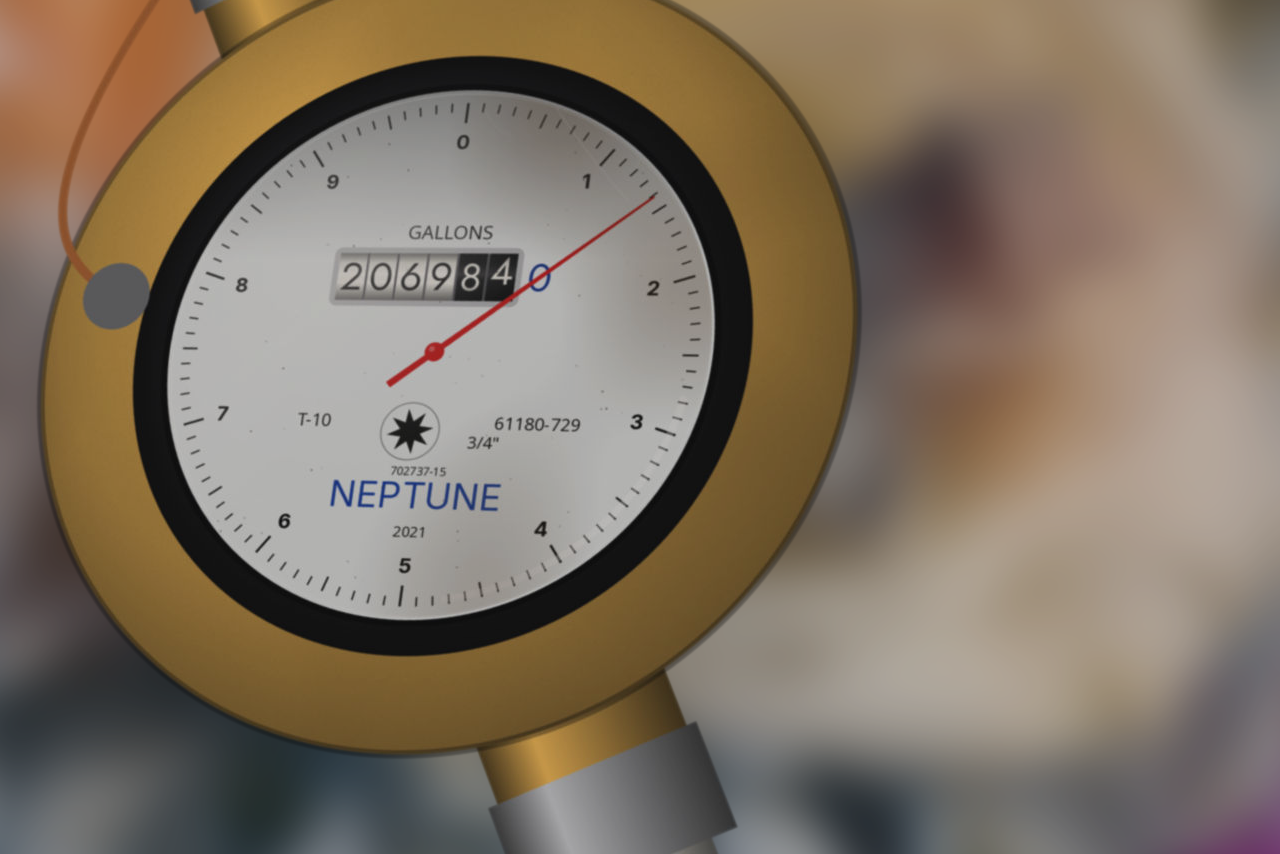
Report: 2069841.4,gal
